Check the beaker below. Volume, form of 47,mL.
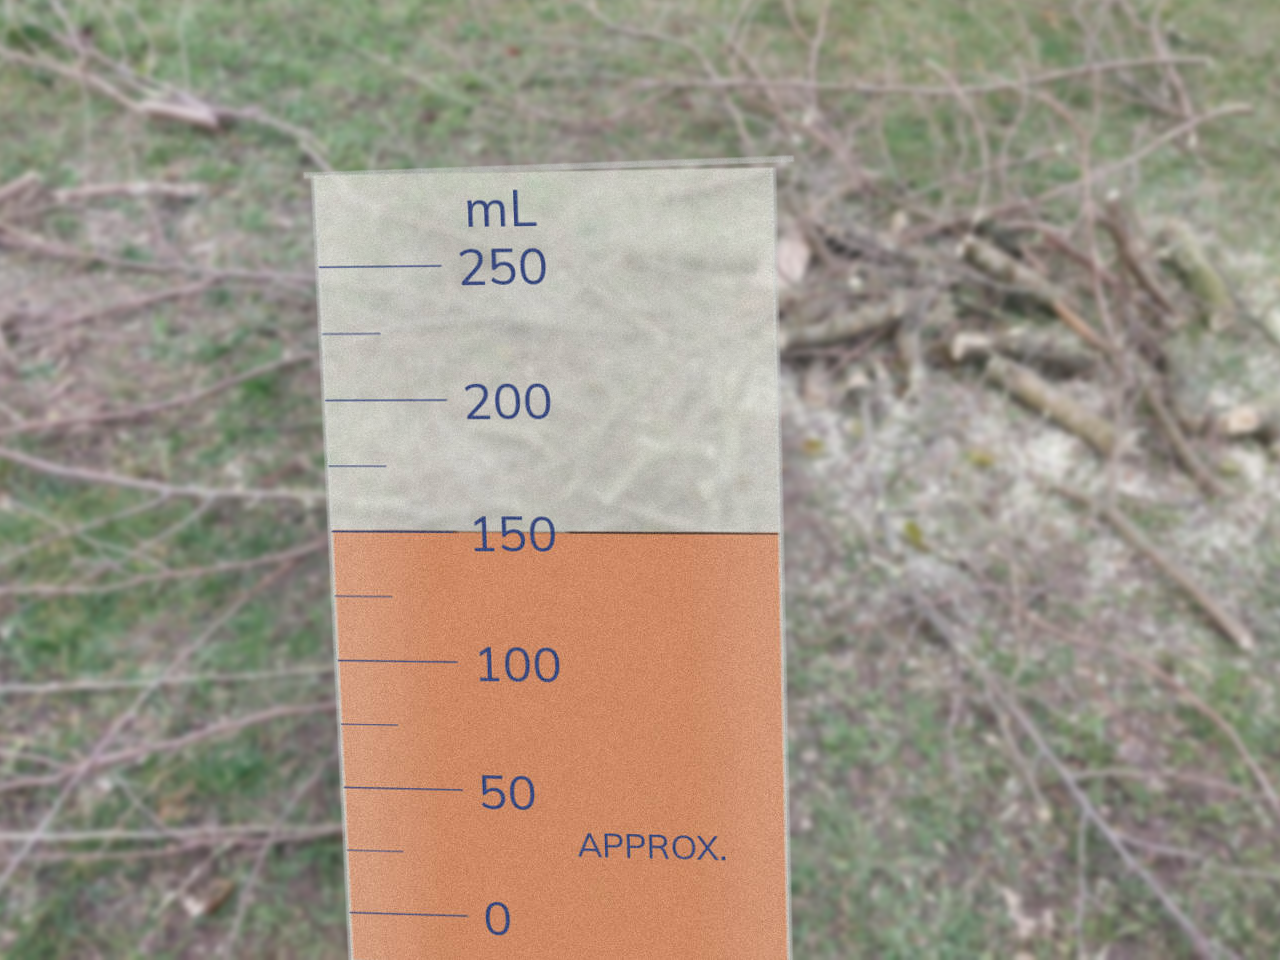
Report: 150,mL
